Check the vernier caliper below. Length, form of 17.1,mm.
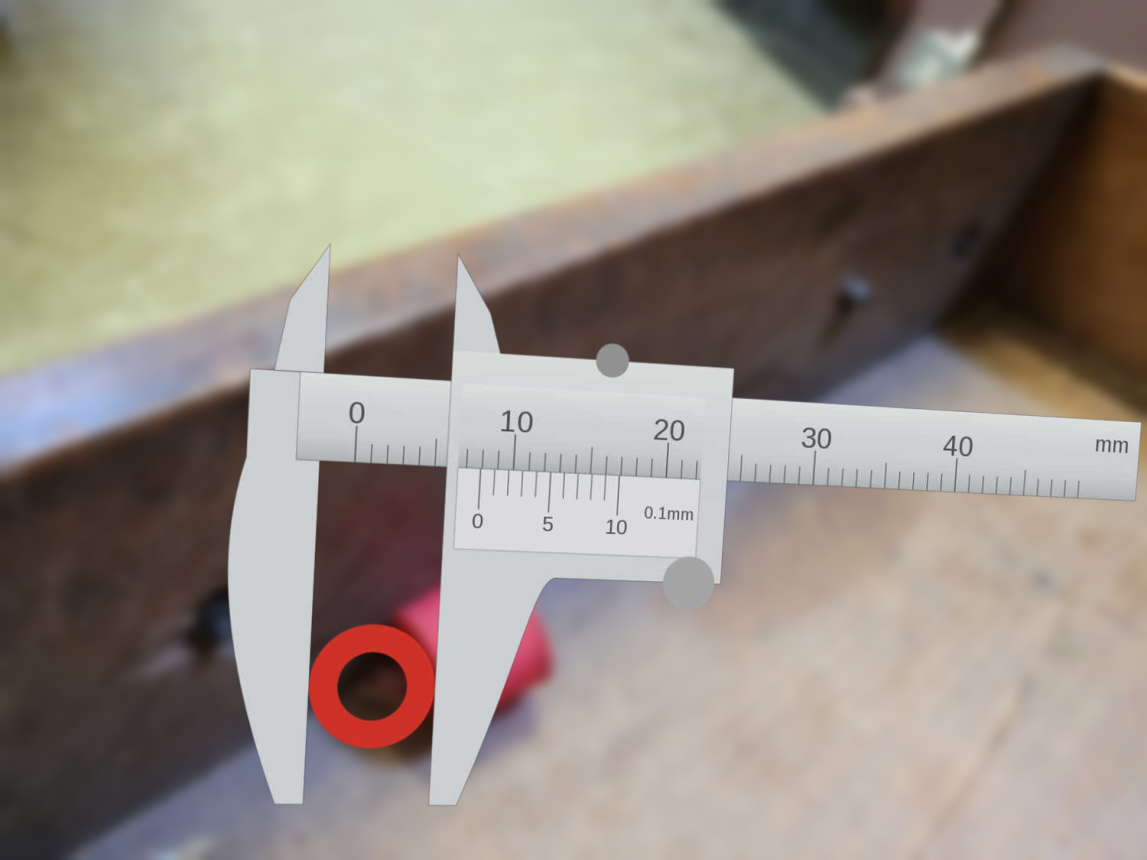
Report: 7.9,mm
